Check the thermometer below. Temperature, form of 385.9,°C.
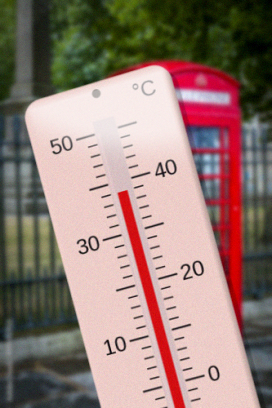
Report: 38,°C
